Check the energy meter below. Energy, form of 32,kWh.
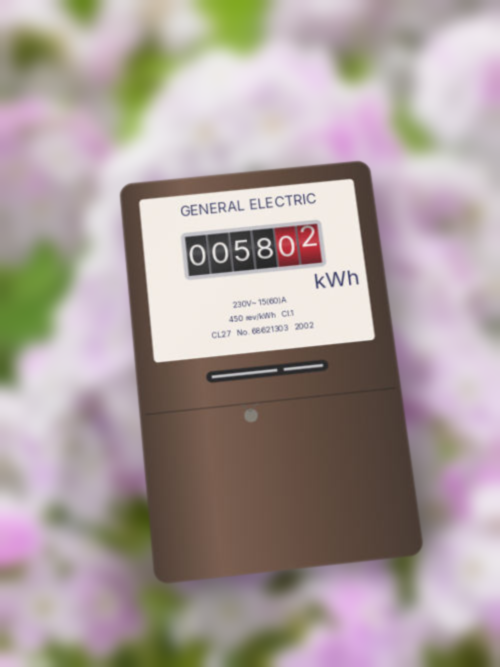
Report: 58.02,kWh
